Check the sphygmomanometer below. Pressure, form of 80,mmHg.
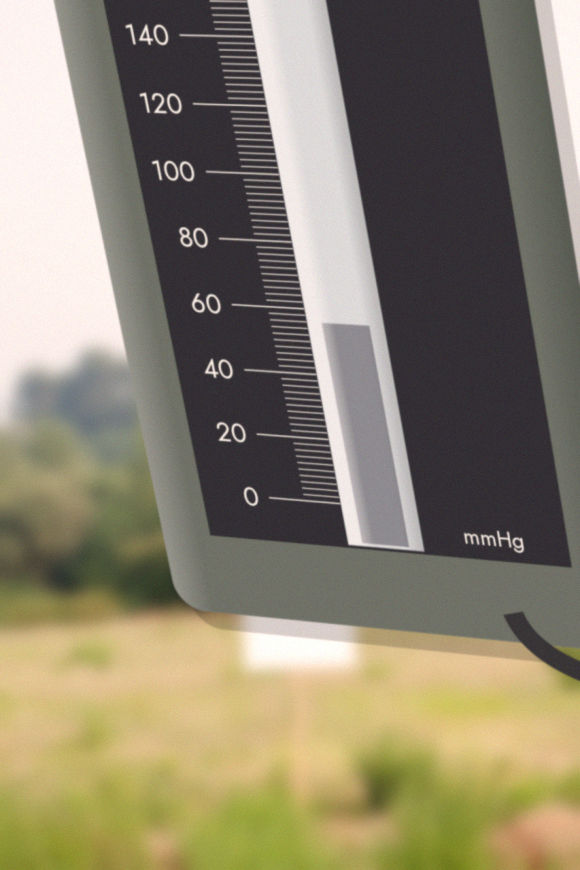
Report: 56,mmHg
